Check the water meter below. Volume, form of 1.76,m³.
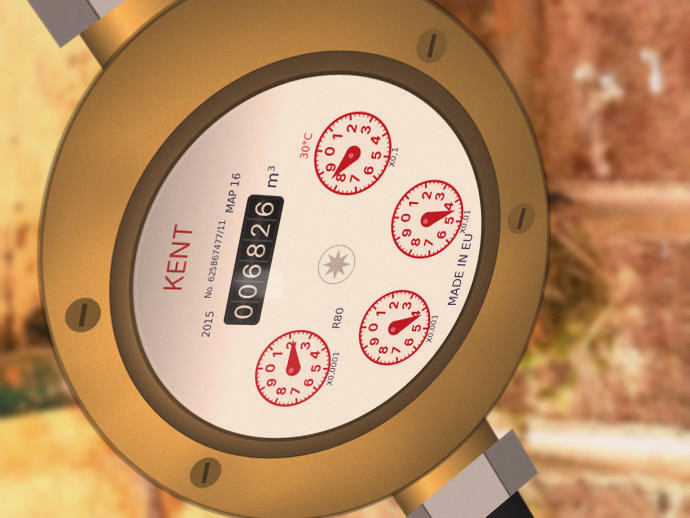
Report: 6826.8442,m³
